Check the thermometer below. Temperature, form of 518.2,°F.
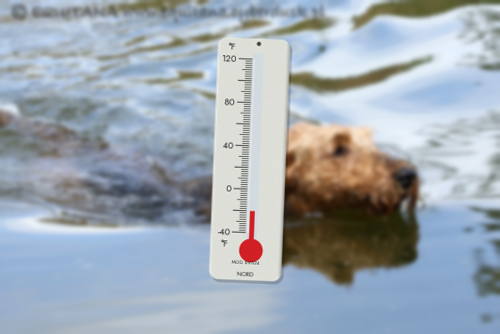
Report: -20,°F
